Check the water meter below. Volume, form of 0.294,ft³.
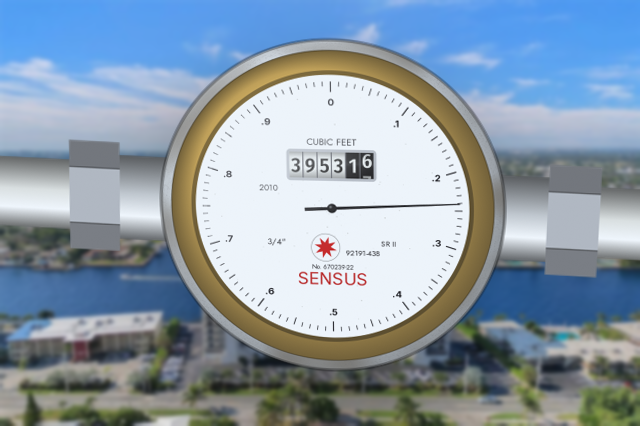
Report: 395316.24,ft³
